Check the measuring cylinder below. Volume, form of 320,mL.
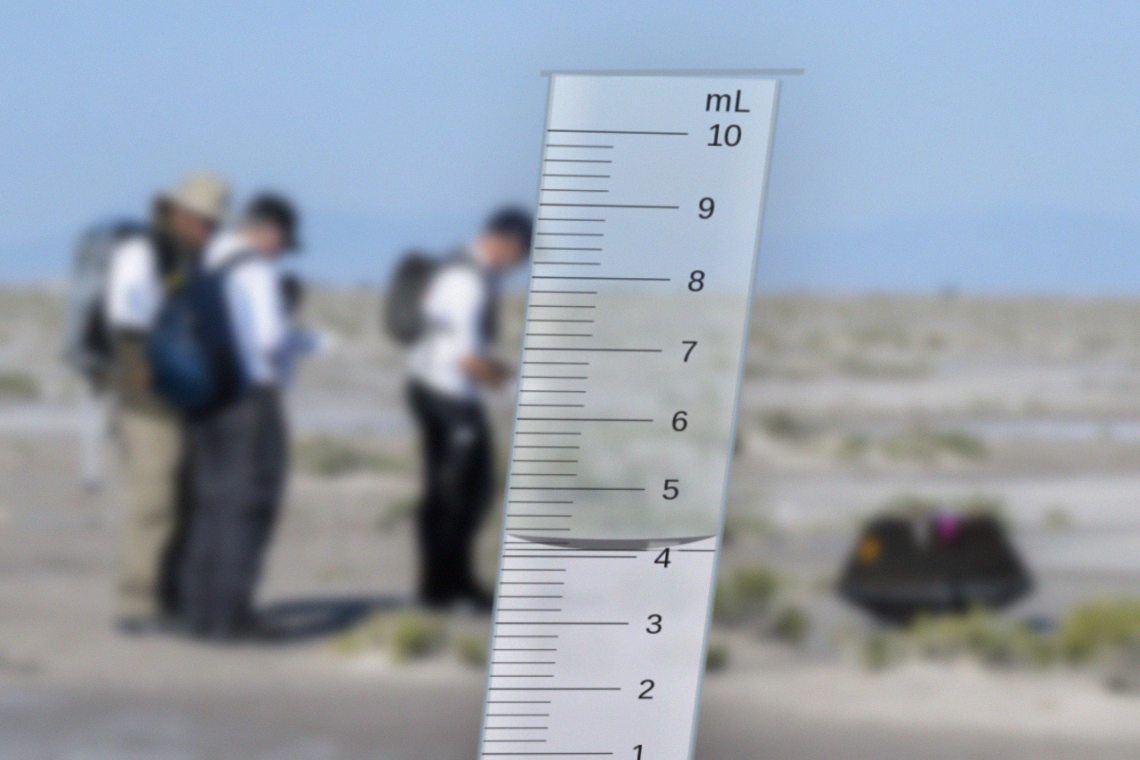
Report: 4.1,mL
